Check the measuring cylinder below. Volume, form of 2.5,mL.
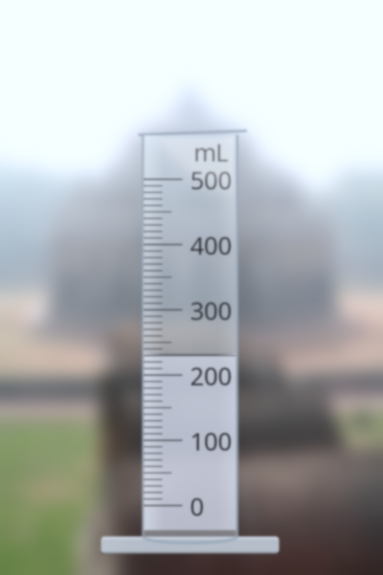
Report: 230,mL
